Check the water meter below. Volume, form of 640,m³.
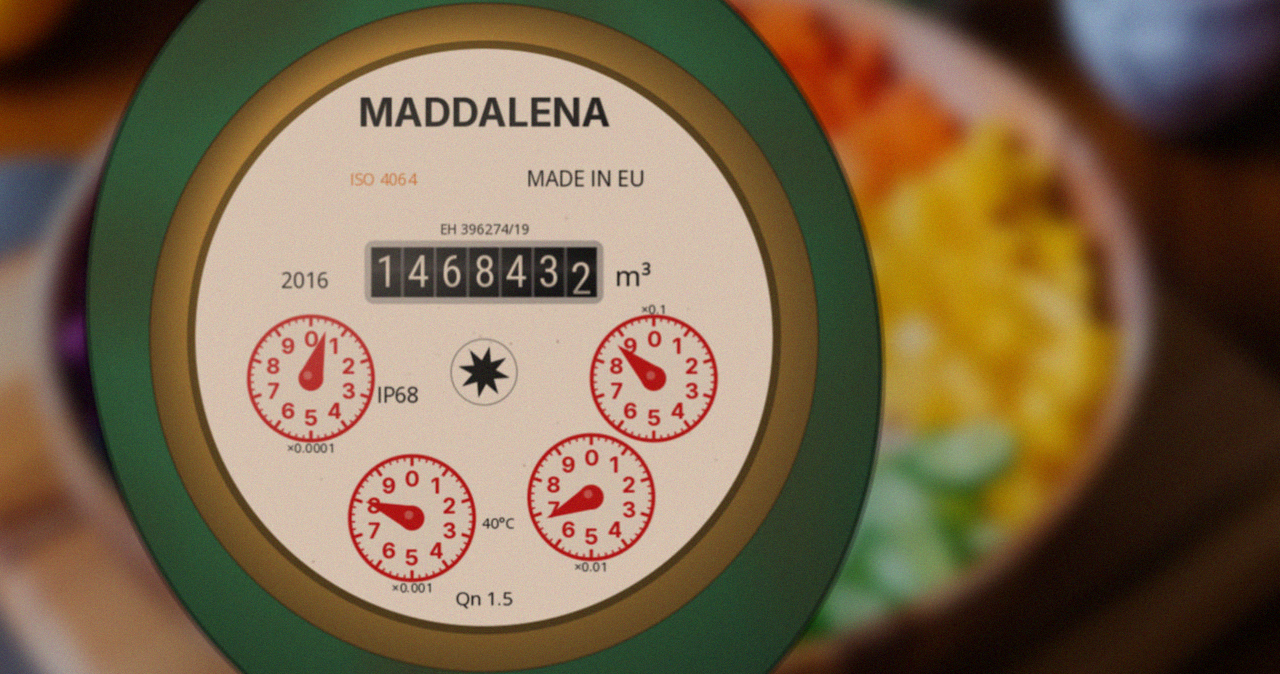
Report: 1468431.8680,m³
